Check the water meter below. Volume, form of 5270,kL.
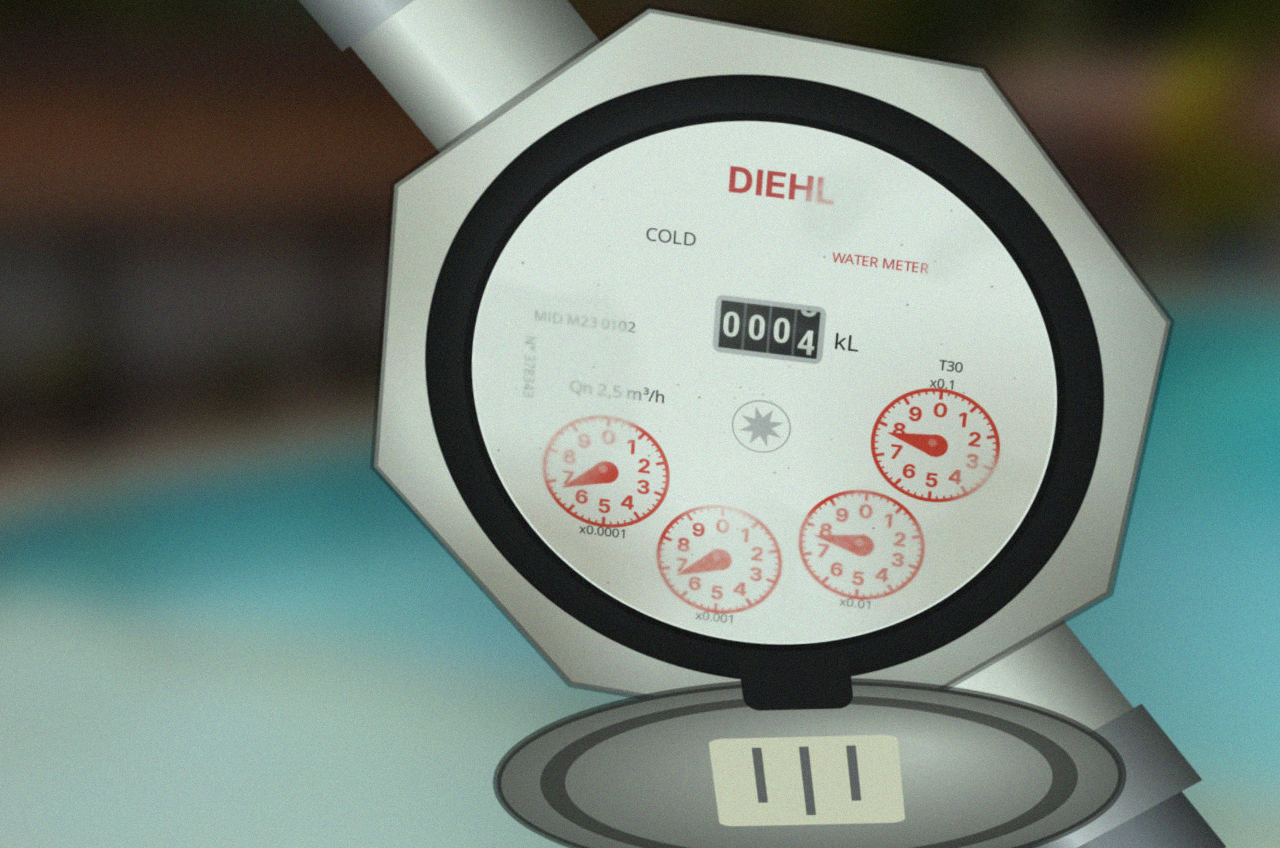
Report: 3.7766,kL
